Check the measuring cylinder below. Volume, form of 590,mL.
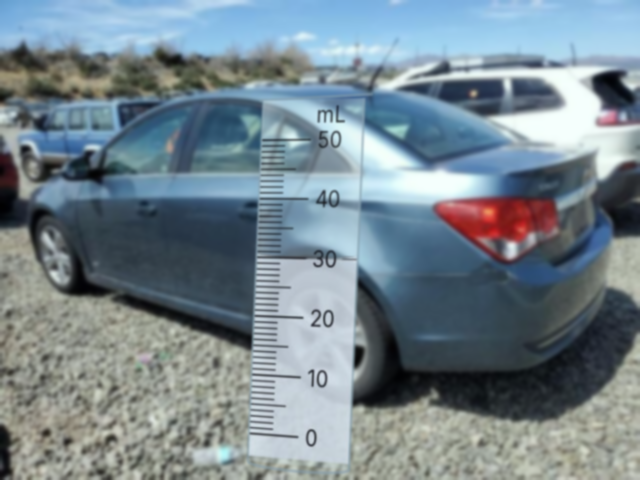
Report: 30,mL
